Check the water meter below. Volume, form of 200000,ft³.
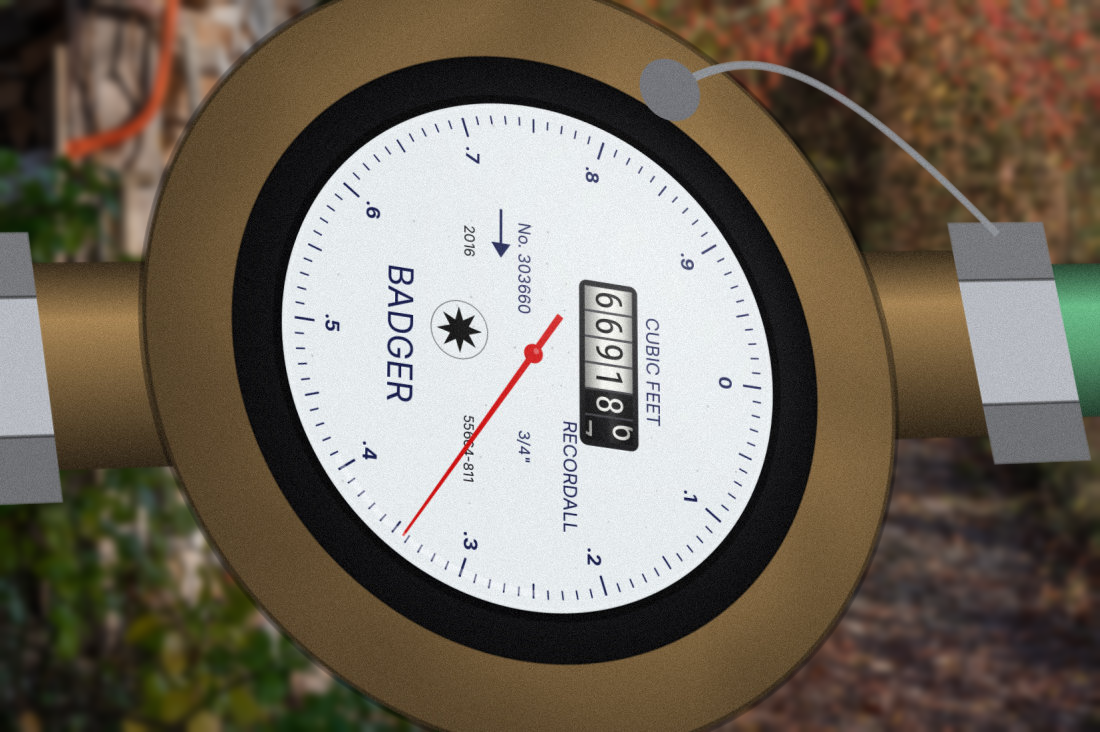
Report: 669186.34,ft³
